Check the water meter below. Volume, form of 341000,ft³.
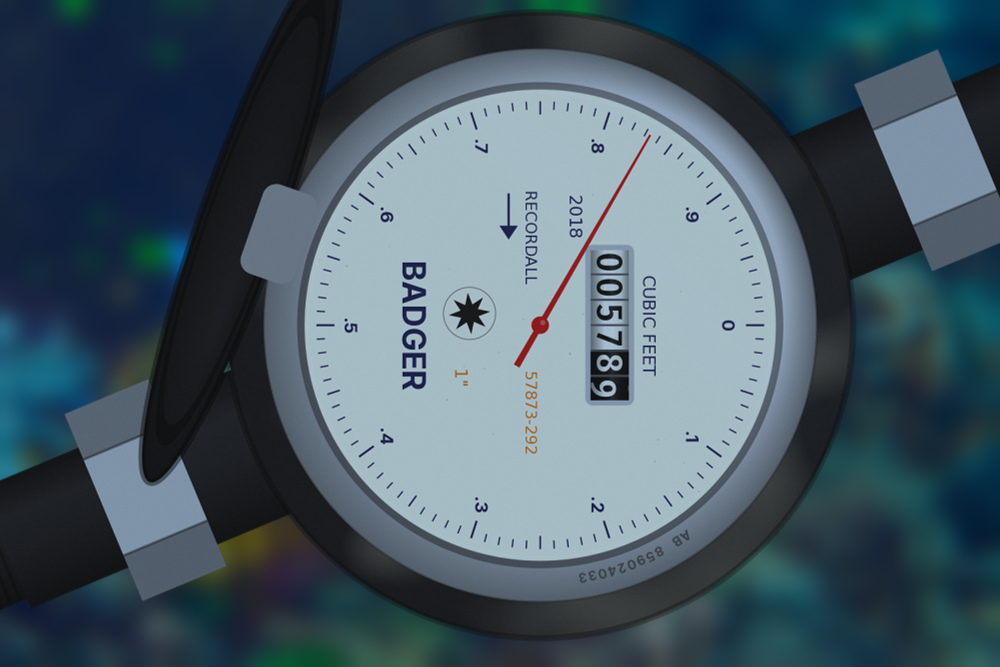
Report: 5788.83,ft³
